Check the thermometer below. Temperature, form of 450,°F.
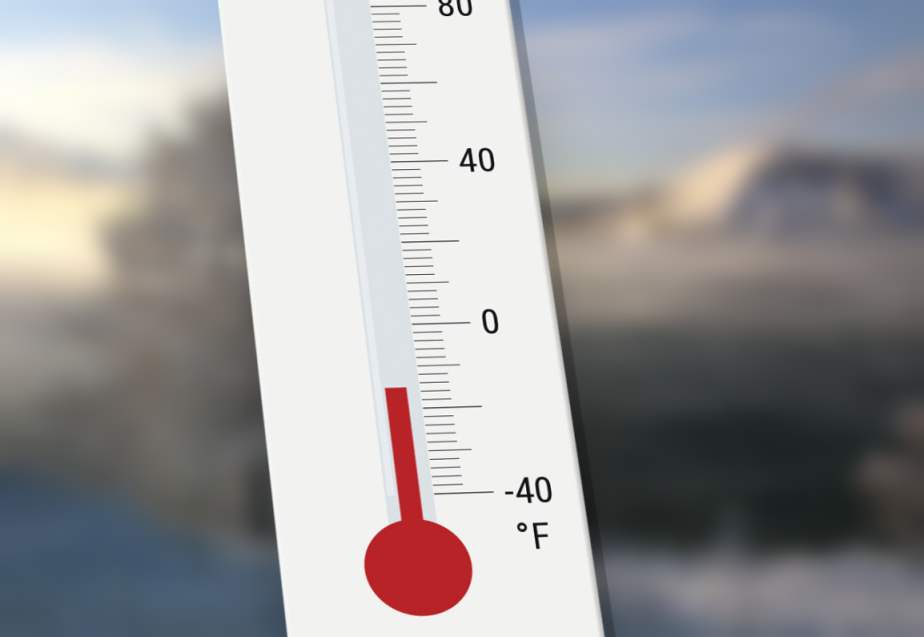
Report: -15,°F
